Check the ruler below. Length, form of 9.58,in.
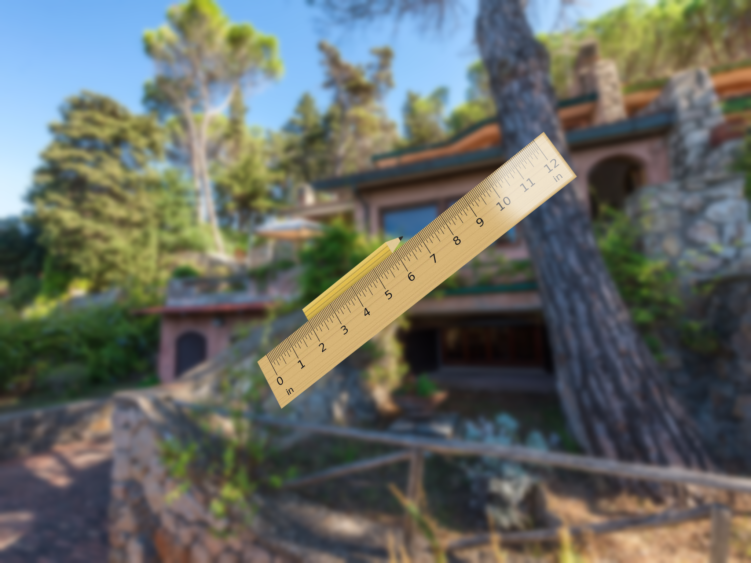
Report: 4.5,in
